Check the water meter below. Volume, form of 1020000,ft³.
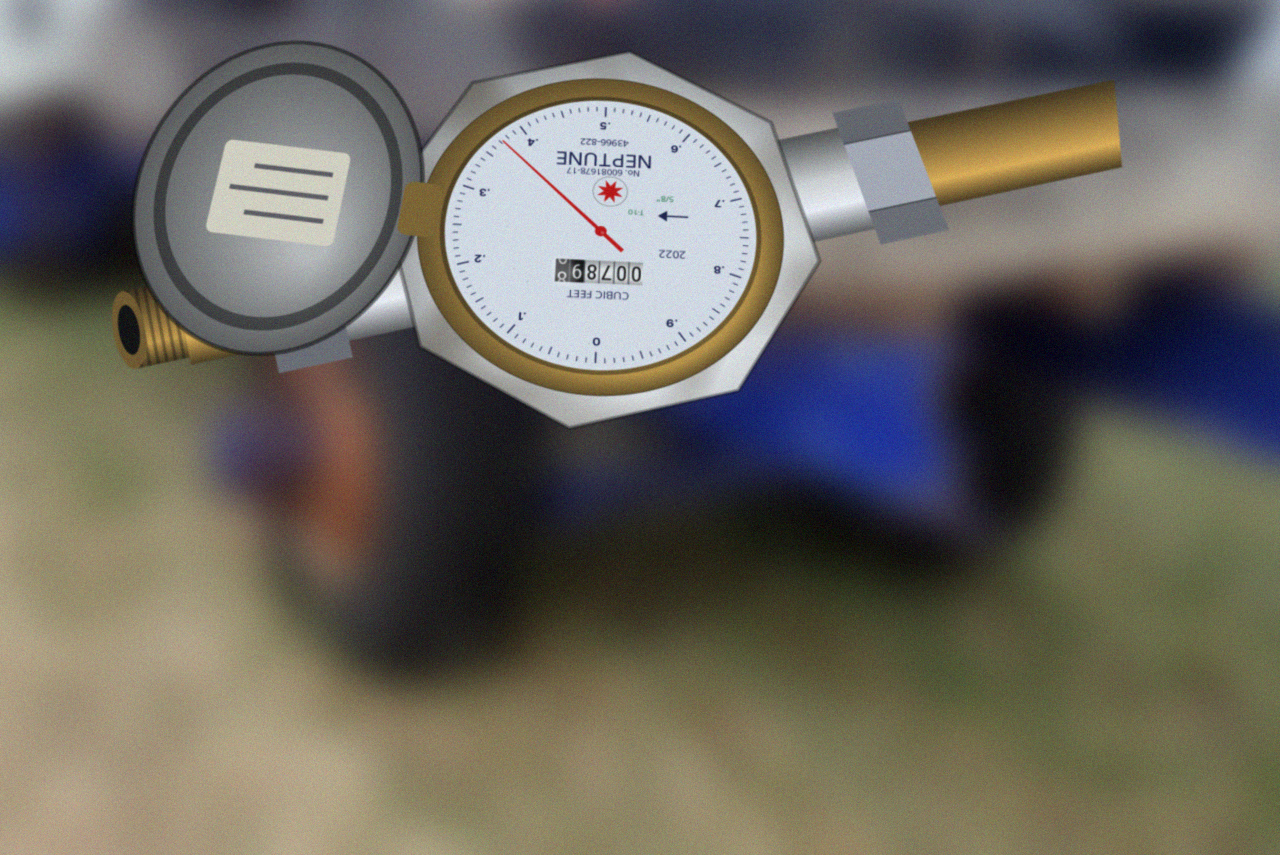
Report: 7898.37,ft³
